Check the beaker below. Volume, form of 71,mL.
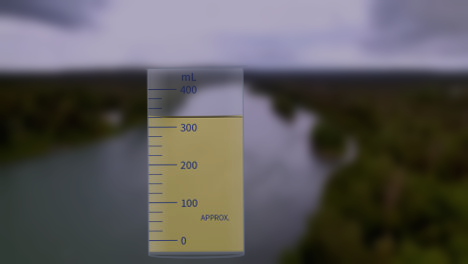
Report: 325,mL
